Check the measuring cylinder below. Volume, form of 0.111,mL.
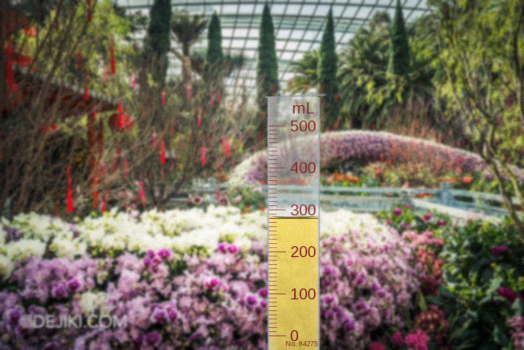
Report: 280,mL
